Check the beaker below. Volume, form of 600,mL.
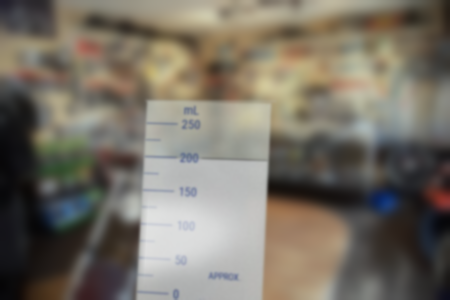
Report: 200,mL
